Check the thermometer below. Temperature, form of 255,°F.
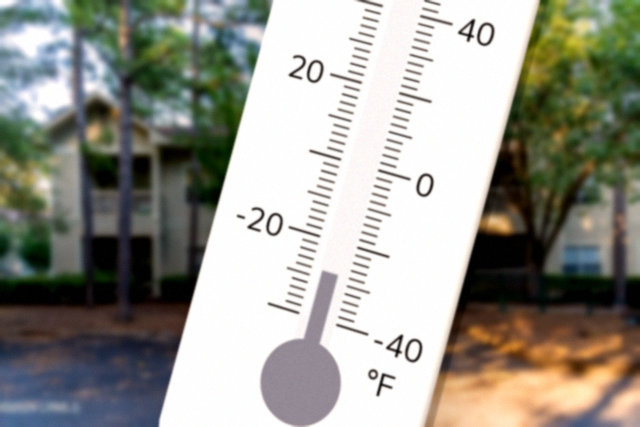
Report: -28,°F
